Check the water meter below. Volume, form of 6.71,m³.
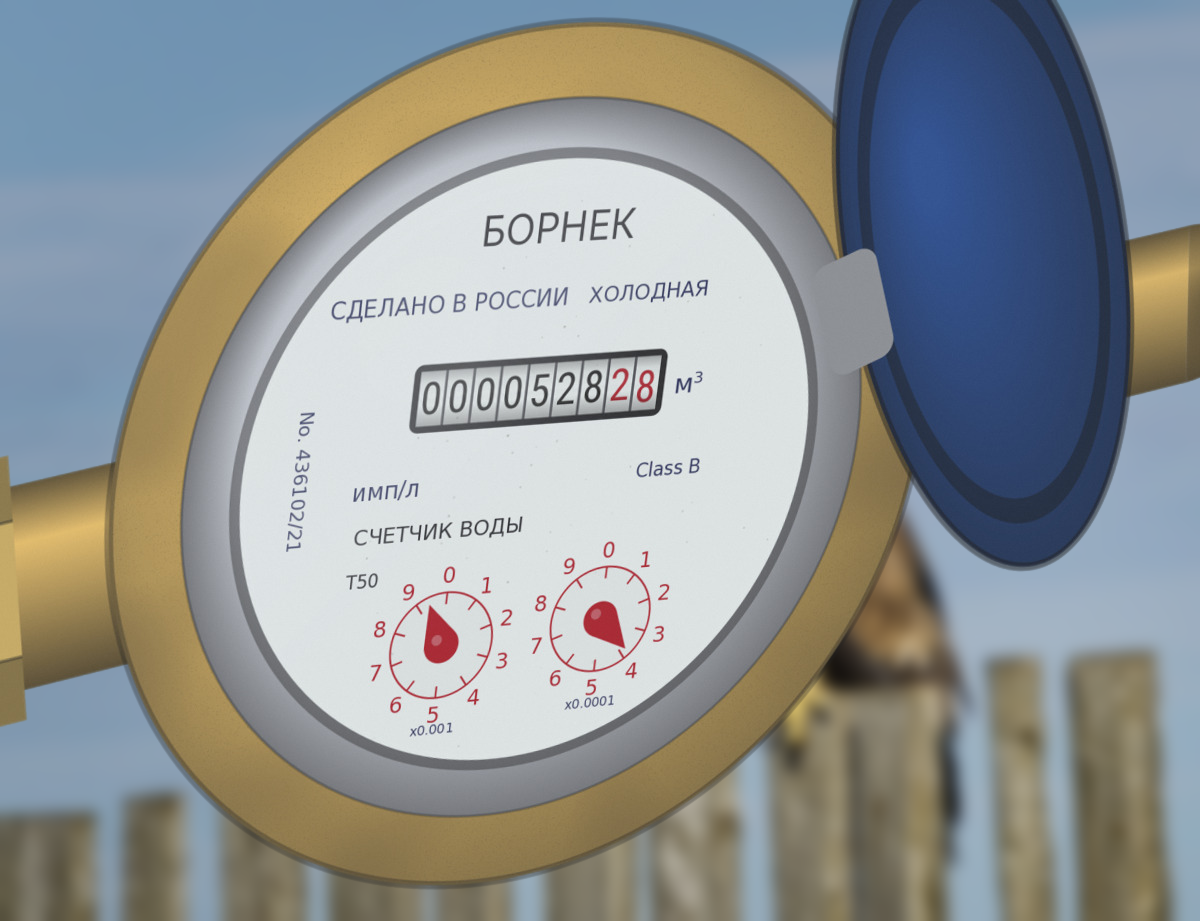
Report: 528.2793,m³
